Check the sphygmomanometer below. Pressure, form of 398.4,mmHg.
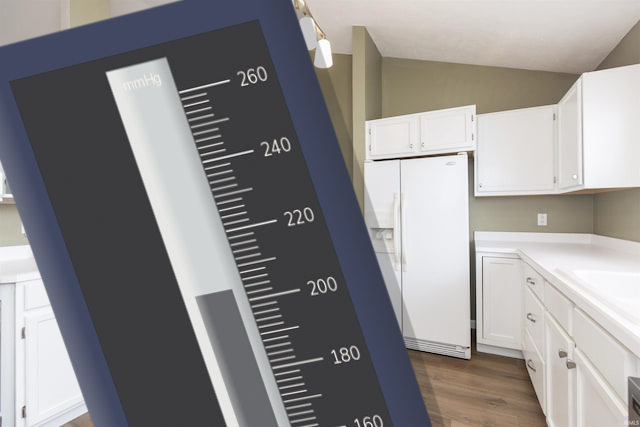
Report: 204,mmHg
